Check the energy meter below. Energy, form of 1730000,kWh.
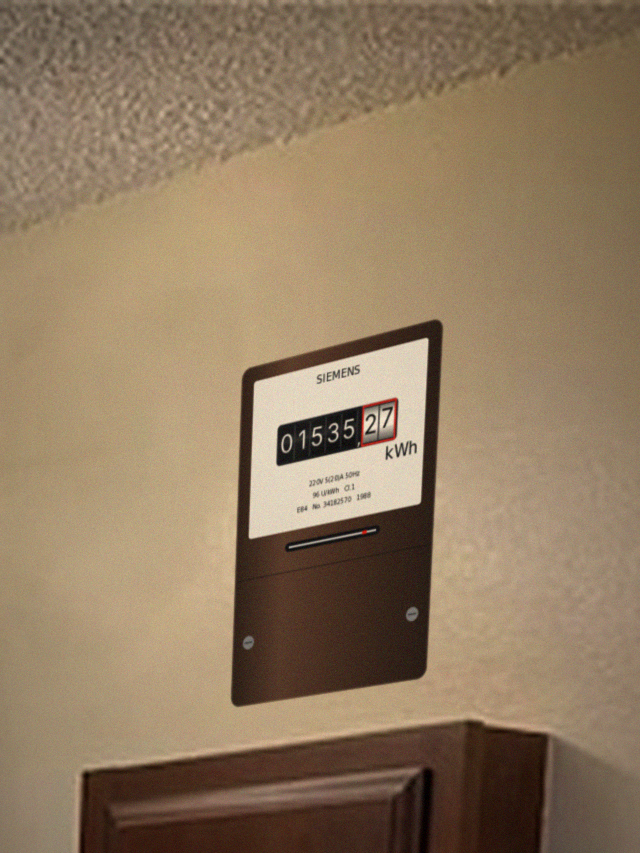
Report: 1535.27,kWh
